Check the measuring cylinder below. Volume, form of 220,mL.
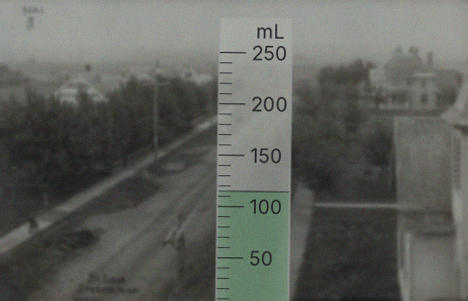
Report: 115,mL
